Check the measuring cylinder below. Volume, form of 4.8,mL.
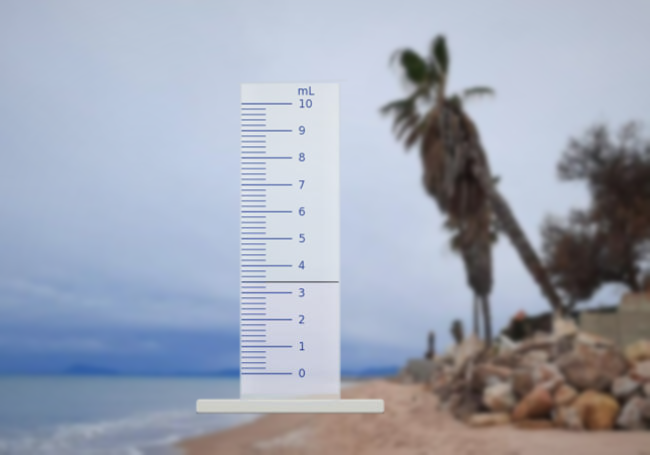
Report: 3.4,mL
